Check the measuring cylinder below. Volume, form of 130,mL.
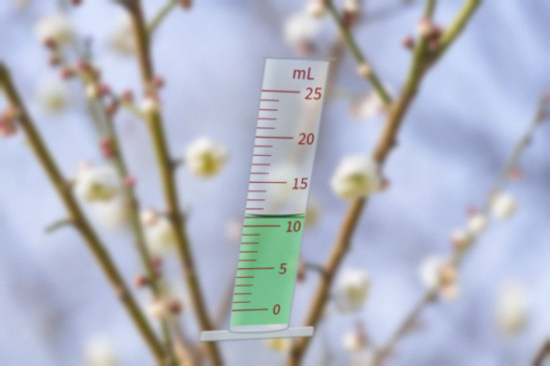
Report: 11,mL
